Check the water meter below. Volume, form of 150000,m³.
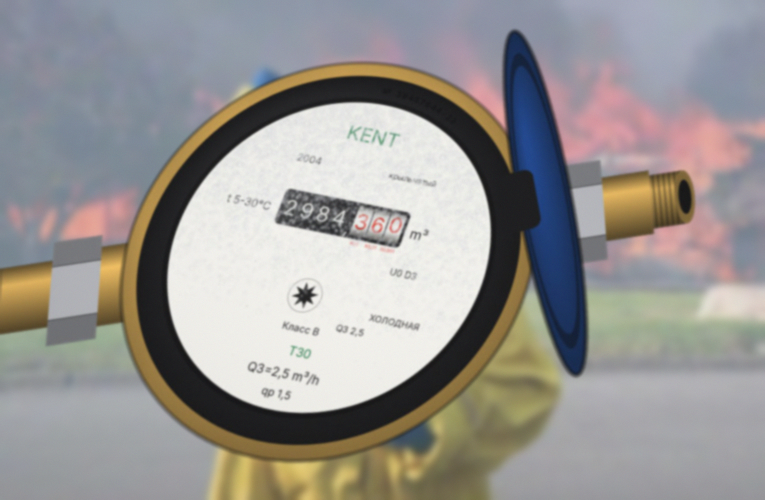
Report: 2984.360,m³
